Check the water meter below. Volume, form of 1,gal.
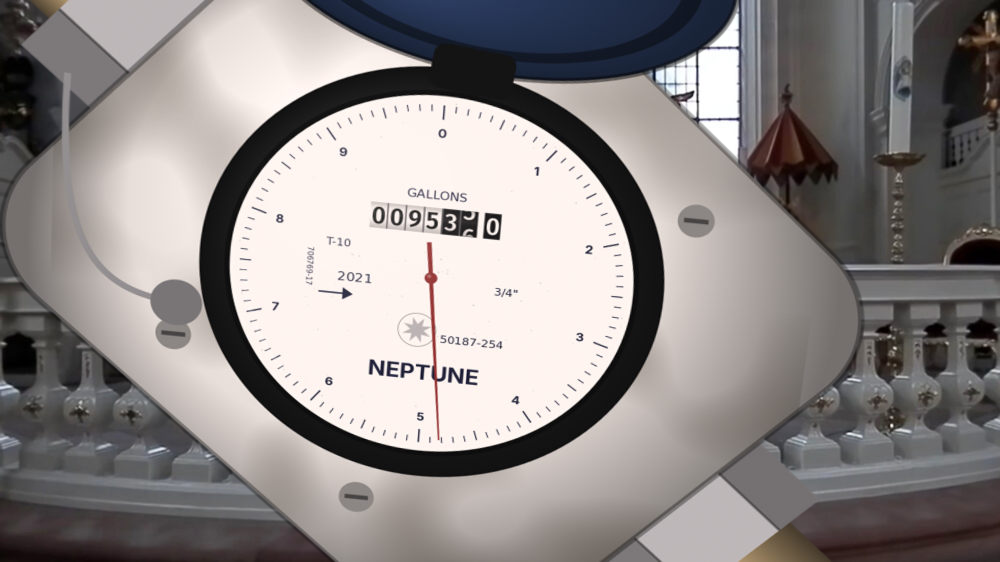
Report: 95354.8,gal
